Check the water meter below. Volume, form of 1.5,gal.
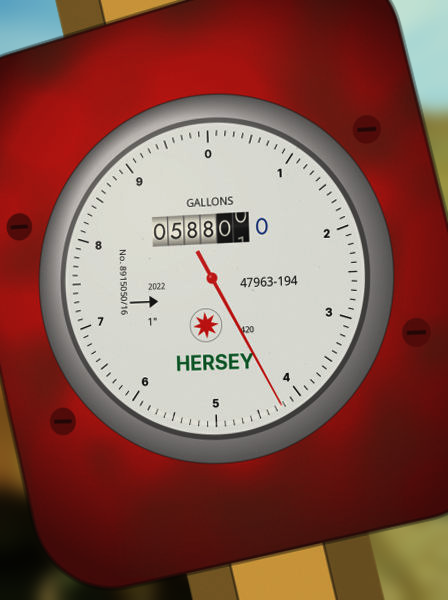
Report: 588004.2,gal
